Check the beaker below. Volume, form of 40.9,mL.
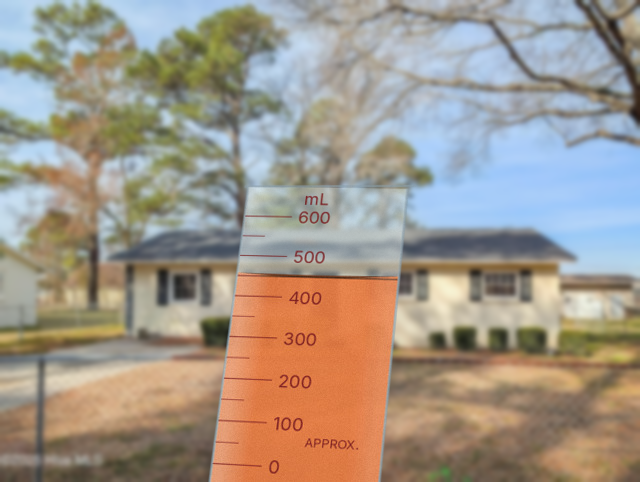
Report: 450,mL
